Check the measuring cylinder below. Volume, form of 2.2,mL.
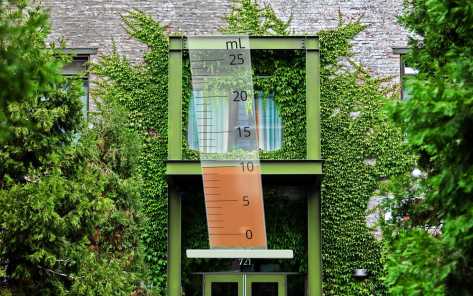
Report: 10,mL
